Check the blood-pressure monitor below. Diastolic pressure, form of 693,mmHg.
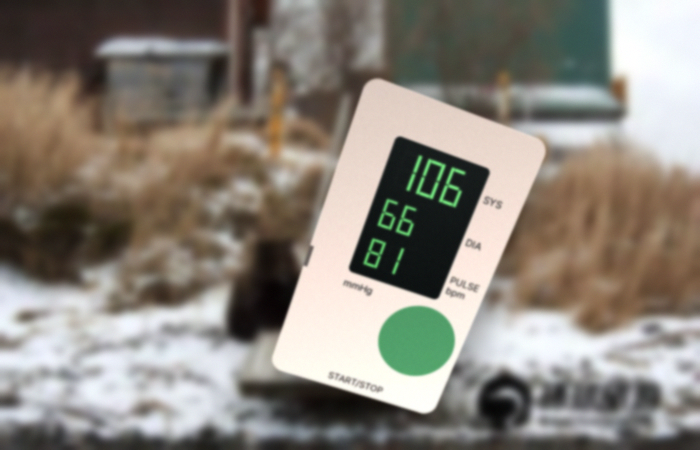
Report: 66,mmHg
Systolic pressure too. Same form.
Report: 106,mmHg
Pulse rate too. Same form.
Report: 81,bpm
